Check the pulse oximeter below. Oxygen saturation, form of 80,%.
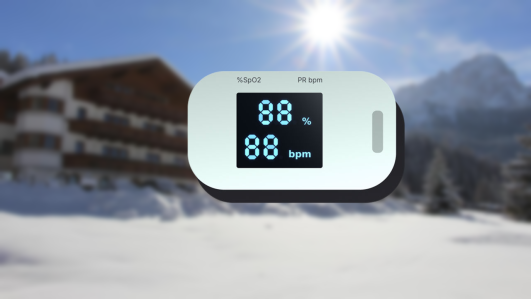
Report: 88,%
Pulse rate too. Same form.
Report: 88,bpm
